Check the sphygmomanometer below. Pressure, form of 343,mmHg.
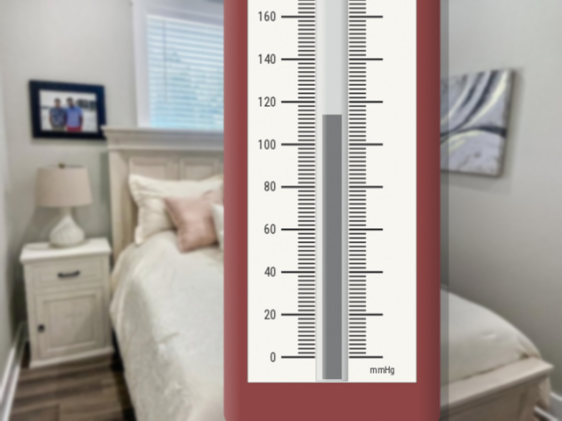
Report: 114,mmHg
